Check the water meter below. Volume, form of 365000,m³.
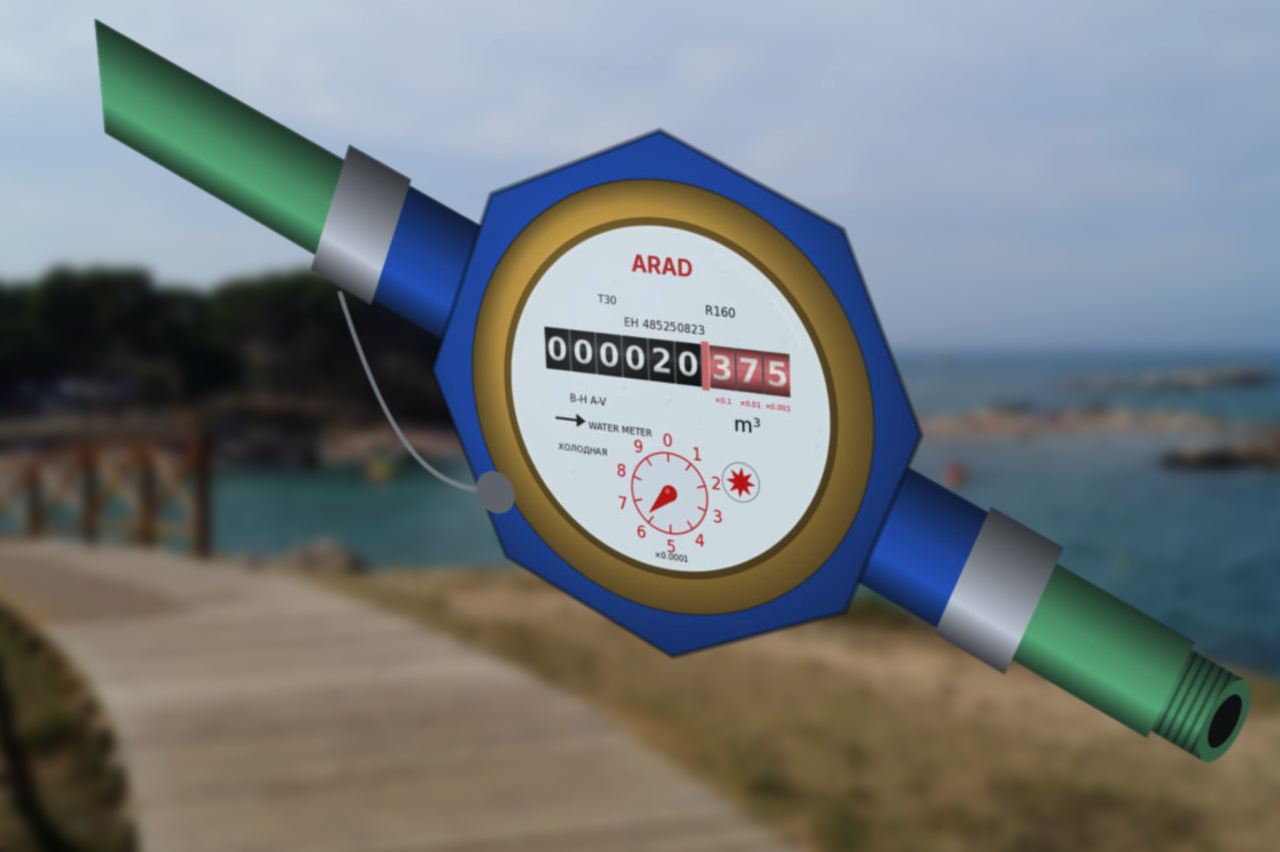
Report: 20.3756,m³
